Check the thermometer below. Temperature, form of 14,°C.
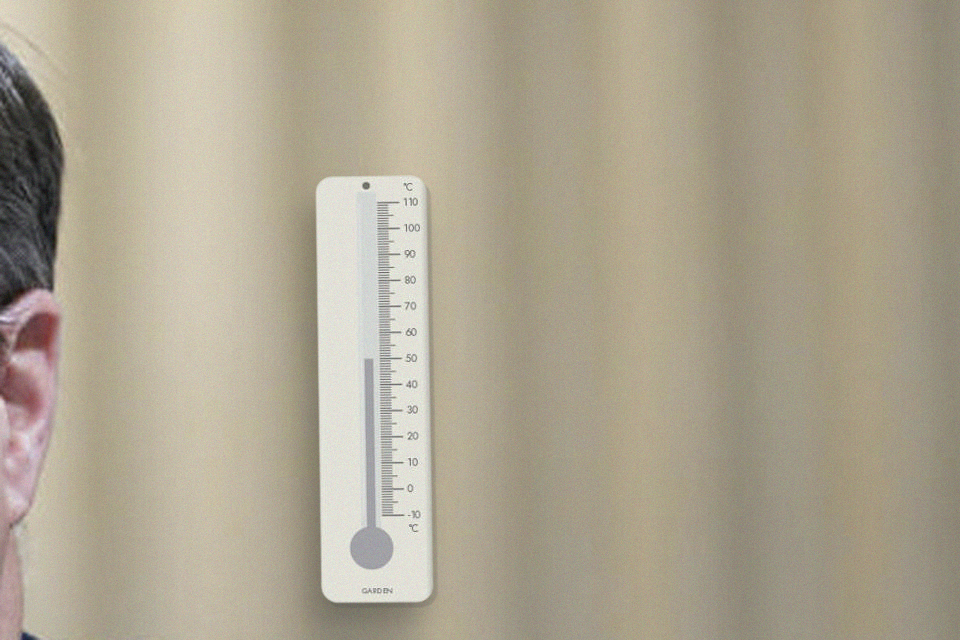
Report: 50,°C
